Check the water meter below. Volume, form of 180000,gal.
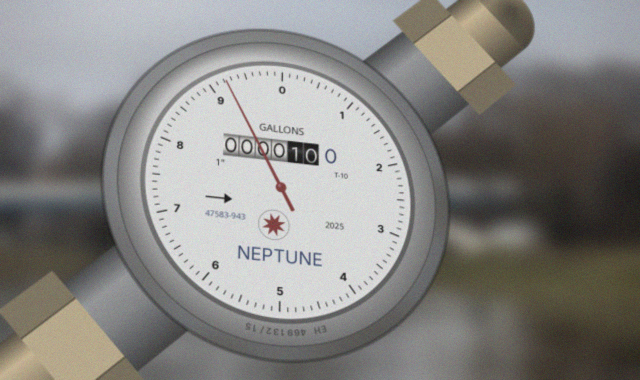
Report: 99.2,gal
